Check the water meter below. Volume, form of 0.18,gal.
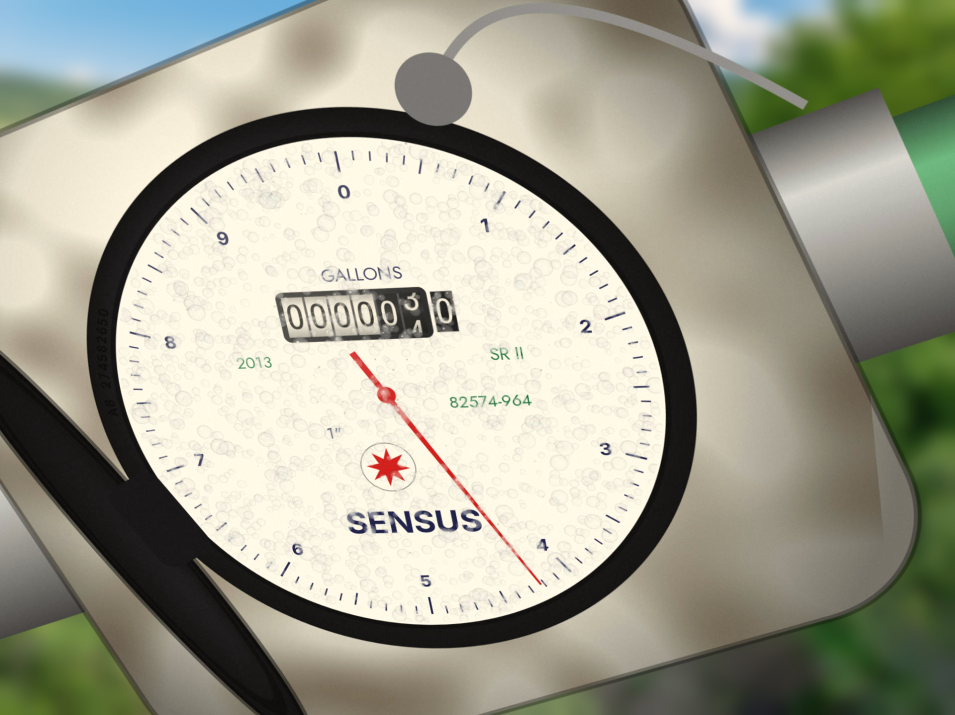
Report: 34.2,gal
